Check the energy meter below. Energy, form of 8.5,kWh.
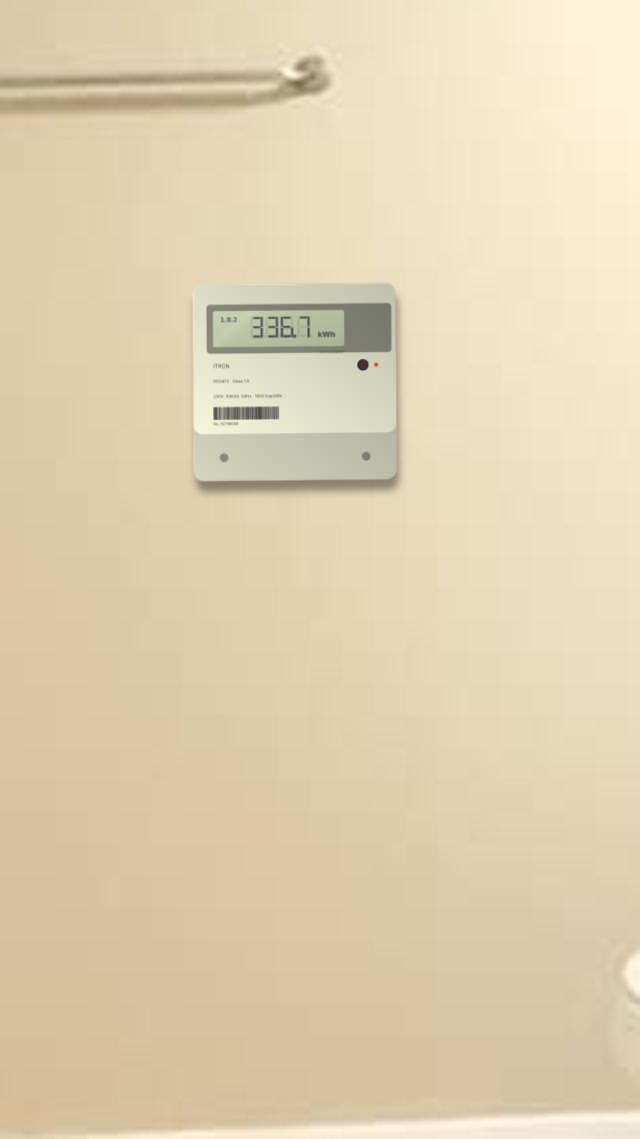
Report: 336.7,kWh
